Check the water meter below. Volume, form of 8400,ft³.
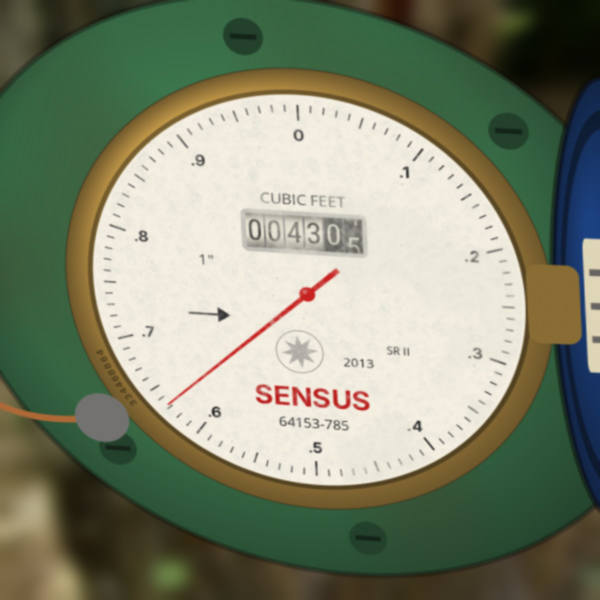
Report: 4304.63,ft³
